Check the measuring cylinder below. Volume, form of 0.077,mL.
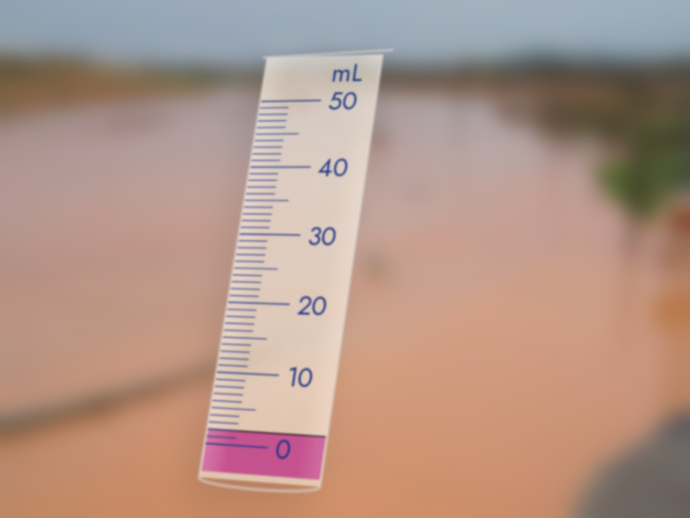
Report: 2,mL
